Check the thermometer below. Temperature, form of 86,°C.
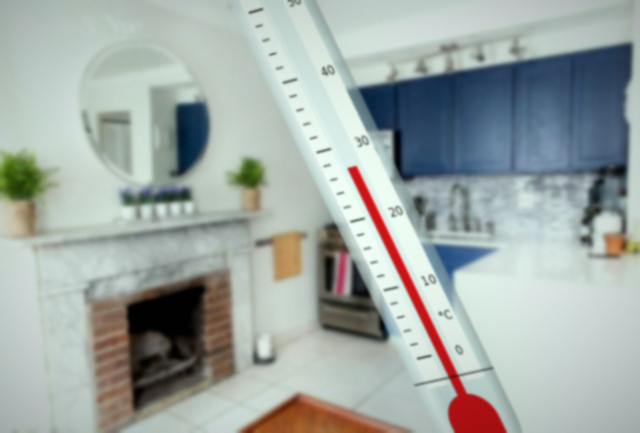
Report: 27,°C
